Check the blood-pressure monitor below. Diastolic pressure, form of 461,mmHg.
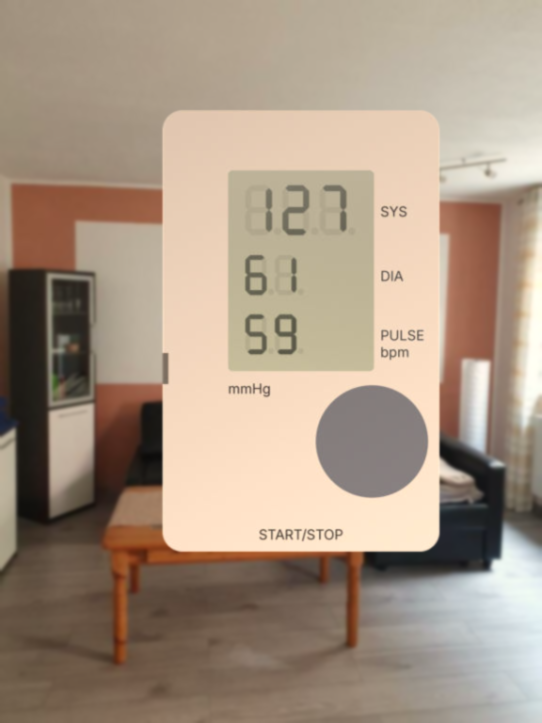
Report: 61,mmHg
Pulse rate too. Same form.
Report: 59,bpm
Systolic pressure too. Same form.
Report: 127,mmHg
